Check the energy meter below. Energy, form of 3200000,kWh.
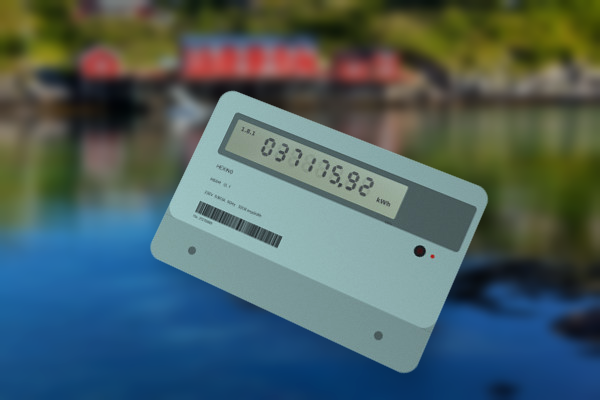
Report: 37175.92,kWh
